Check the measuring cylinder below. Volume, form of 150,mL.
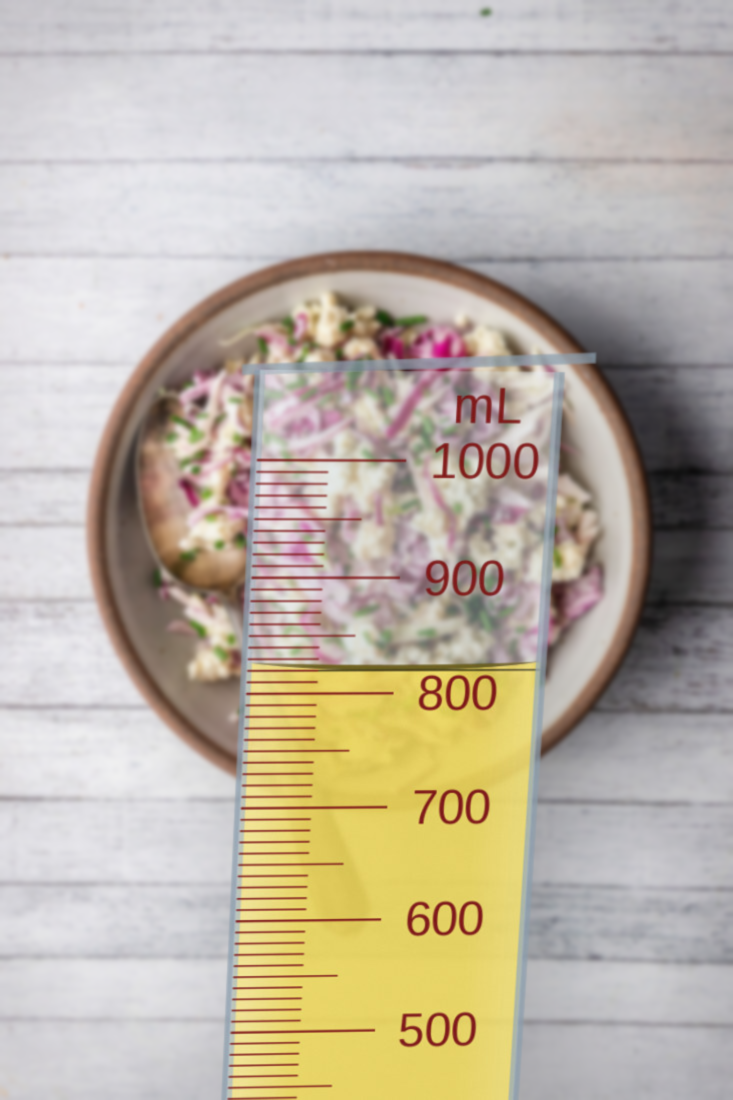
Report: 820,mL
